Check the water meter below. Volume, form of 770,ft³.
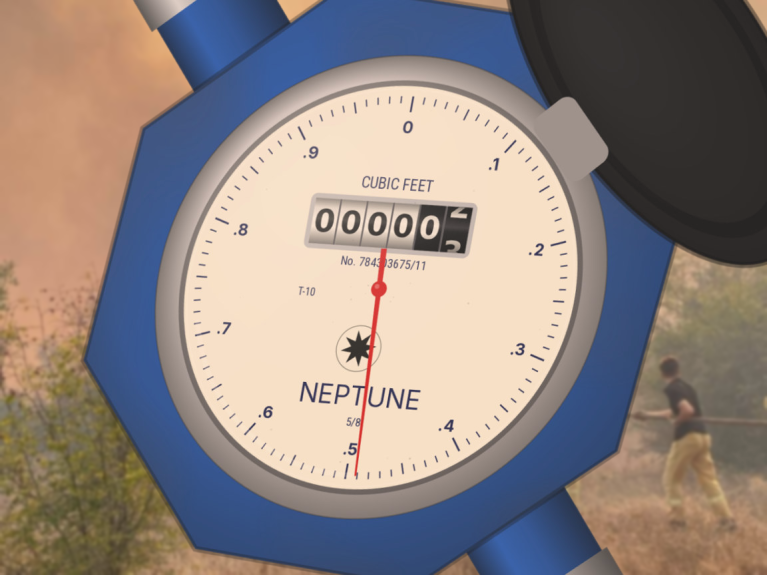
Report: 2.49,ft³
